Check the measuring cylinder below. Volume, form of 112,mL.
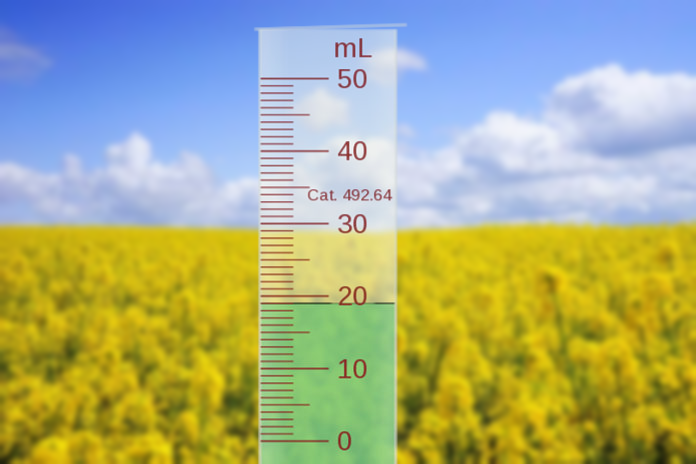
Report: 19,mL
